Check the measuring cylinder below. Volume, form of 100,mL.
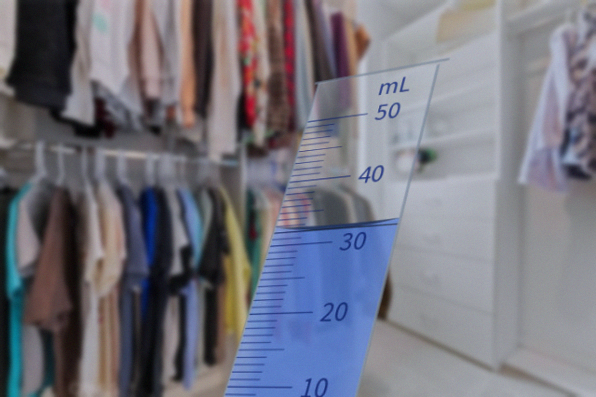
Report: 32,mL
